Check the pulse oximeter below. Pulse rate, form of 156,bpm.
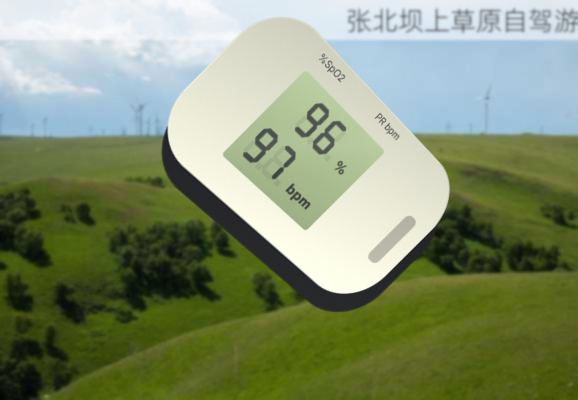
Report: 97,bpm
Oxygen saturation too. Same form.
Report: 96,%
